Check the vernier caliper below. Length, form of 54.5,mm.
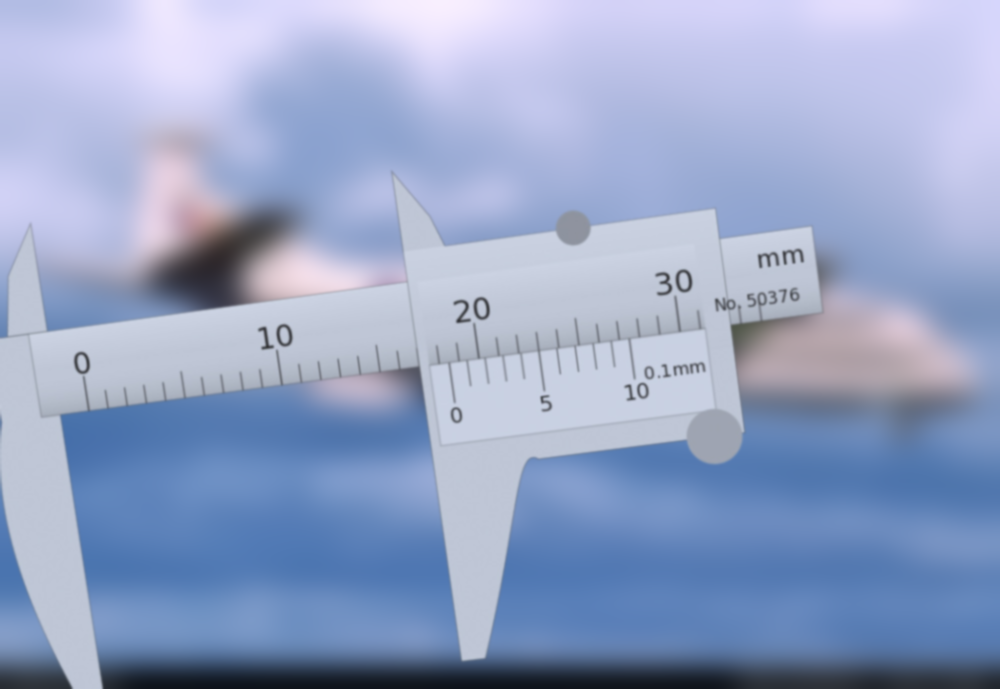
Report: 18.5,mm
